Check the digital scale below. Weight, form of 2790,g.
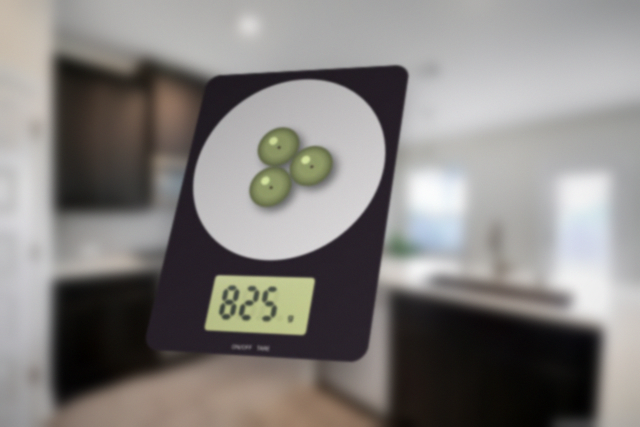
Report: 825,g
